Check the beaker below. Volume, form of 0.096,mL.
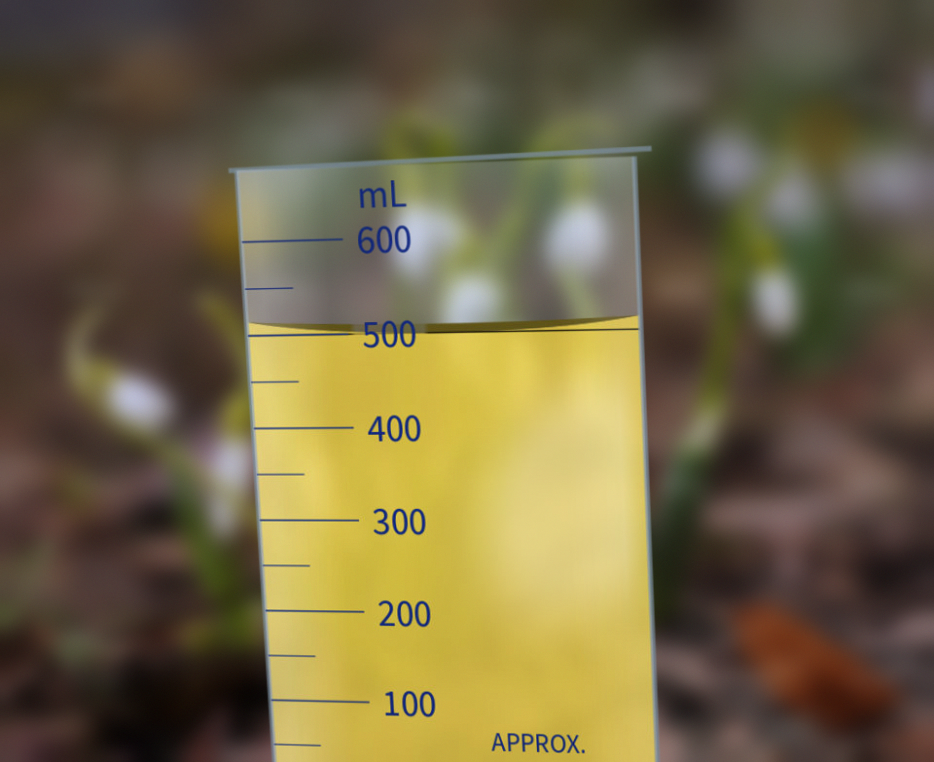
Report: 500,mL
